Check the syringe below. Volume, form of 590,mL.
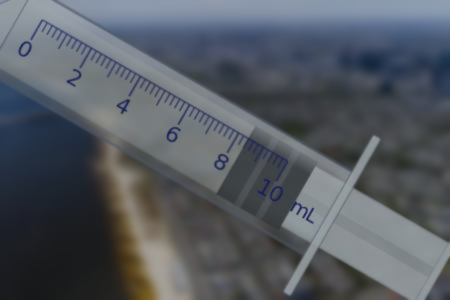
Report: 8.4,mL
